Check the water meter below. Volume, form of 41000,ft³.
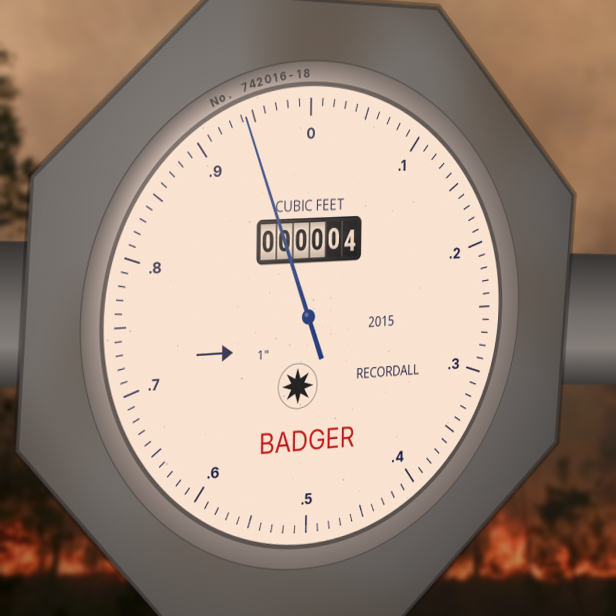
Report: 3.94,ft³
